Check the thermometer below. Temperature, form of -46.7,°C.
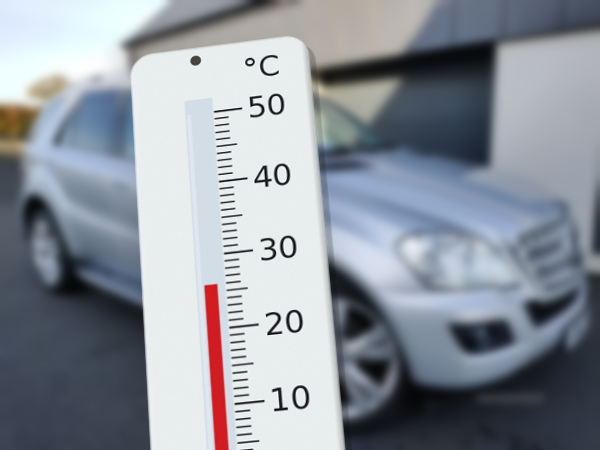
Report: 26,°C
